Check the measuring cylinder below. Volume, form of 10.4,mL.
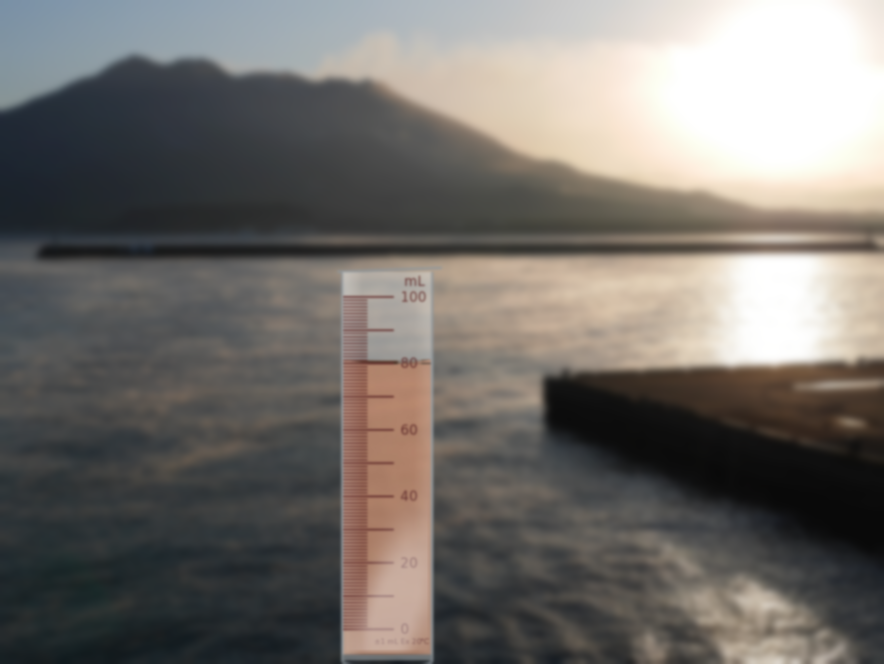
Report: 80,mL
